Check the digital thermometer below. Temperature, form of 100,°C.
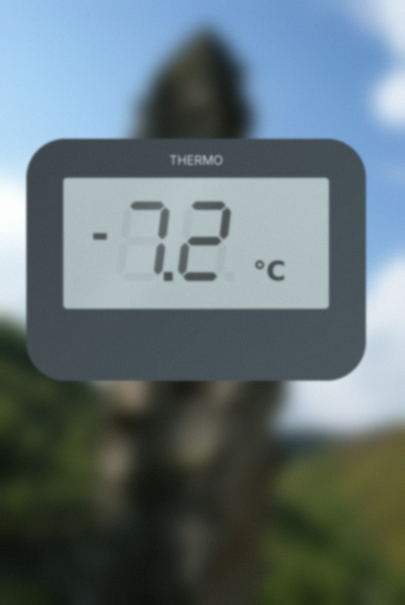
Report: -7.2,°C
